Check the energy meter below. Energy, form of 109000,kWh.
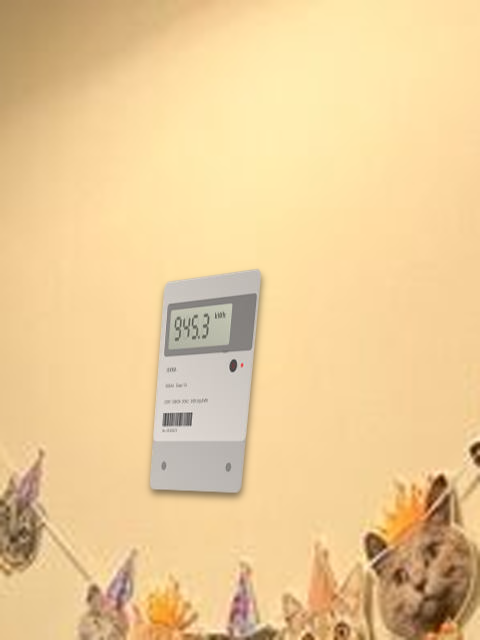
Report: 945.3,kWh
